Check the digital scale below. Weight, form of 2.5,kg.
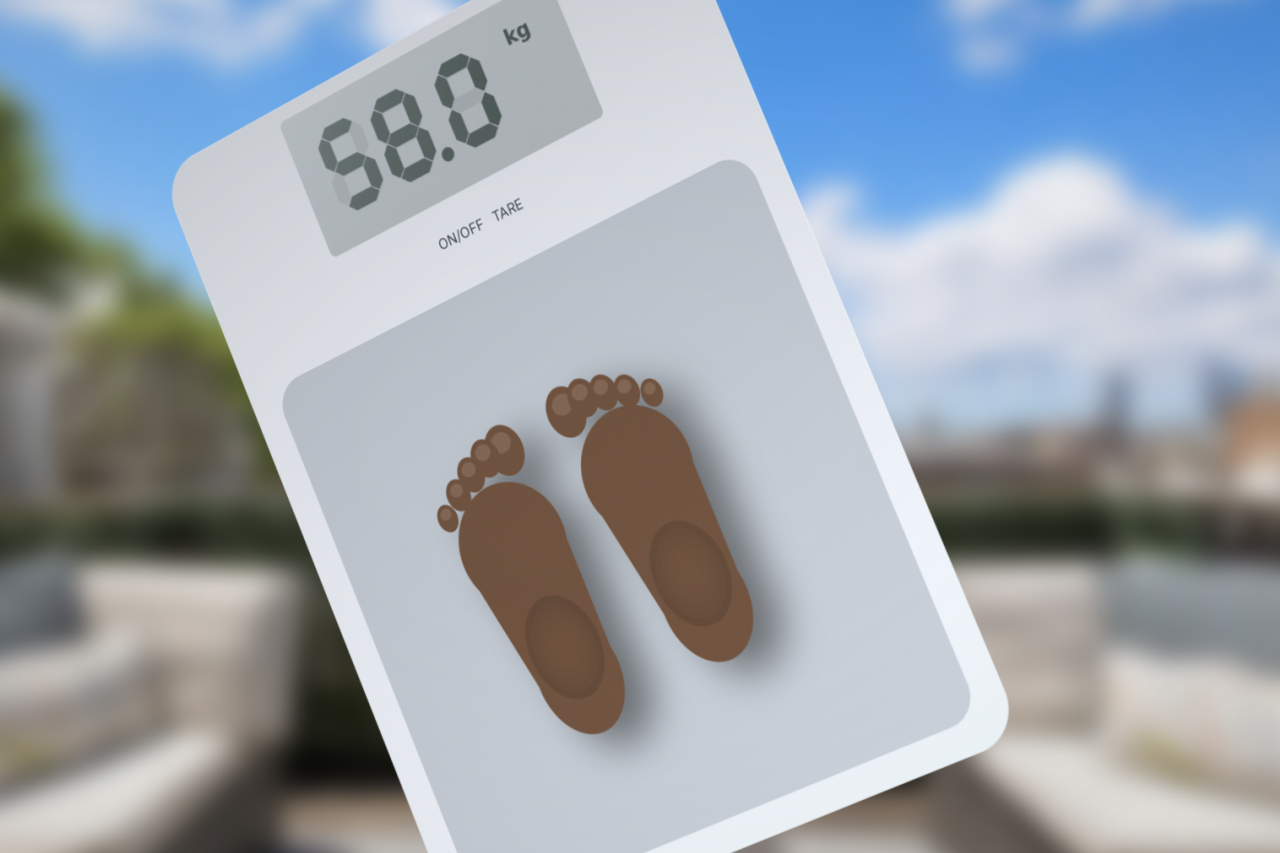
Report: 58.0,kg
